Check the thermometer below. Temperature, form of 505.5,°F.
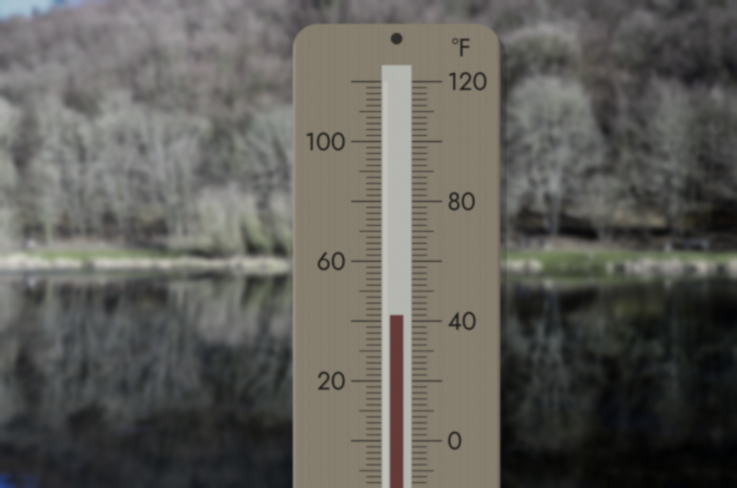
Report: 42,°F
